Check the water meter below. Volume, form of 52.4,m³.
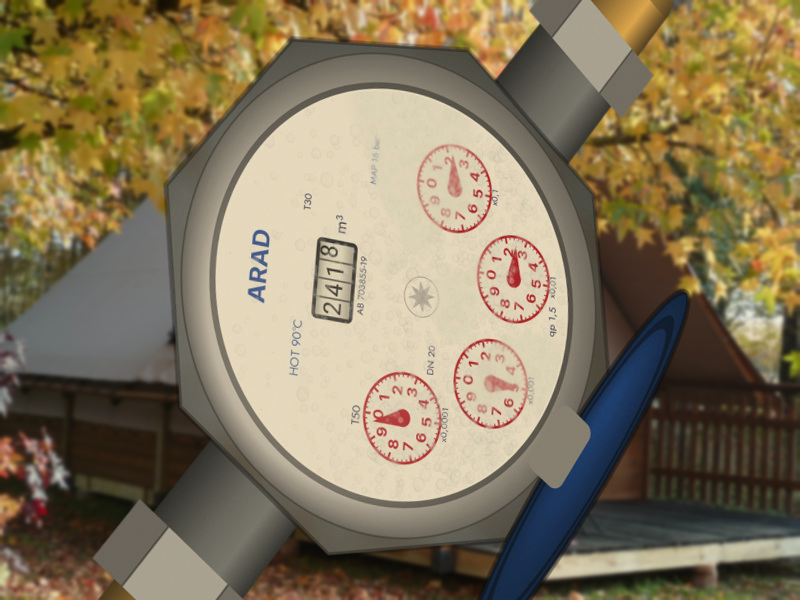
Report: 2418.2249,m³
